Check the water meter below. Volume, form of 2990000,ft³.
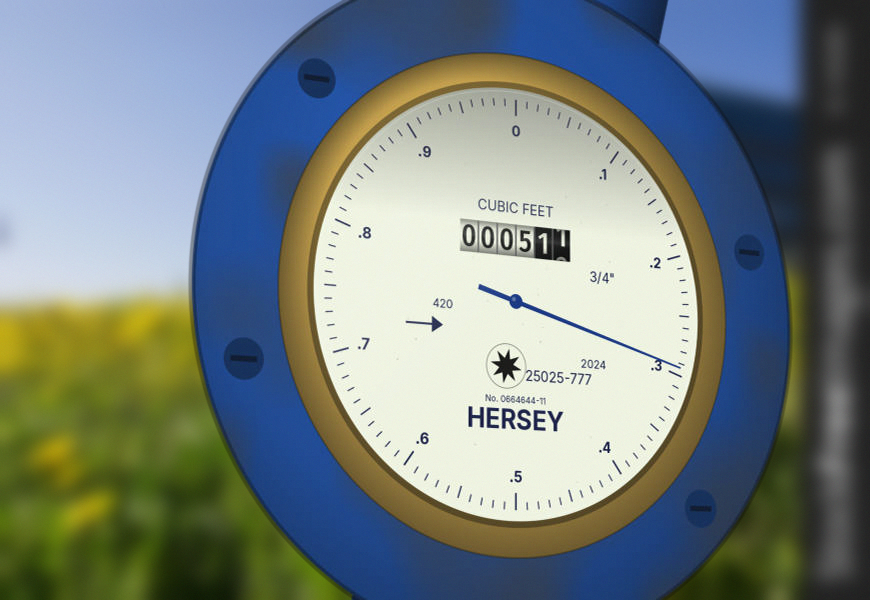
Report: 511.29,ft³
